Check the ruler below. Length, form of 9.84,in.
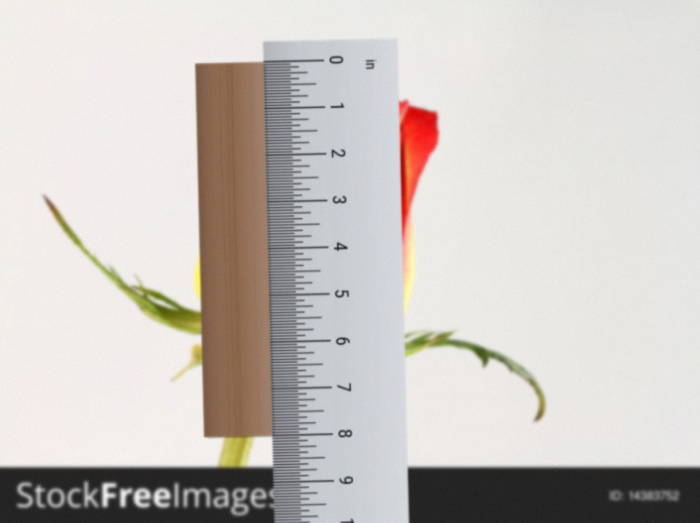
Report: 8,in
